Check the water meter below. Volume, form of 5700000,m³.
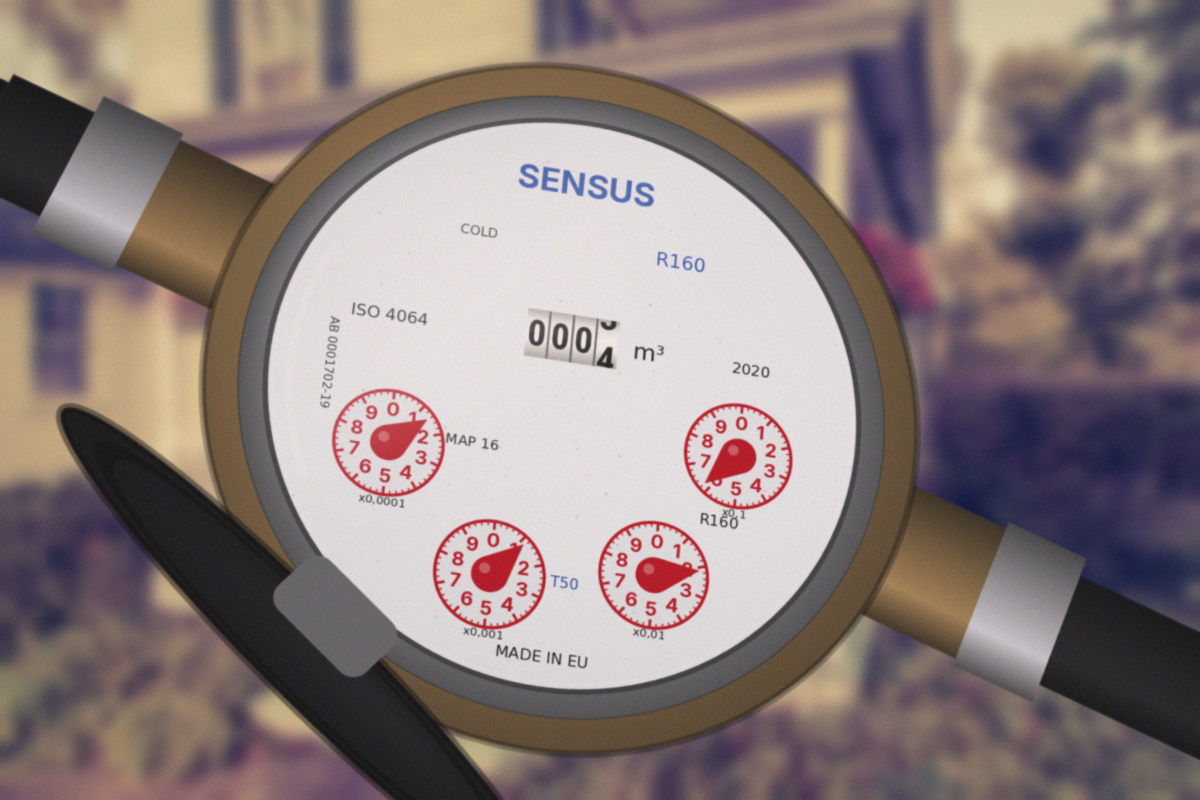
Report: 3.6211,m³
